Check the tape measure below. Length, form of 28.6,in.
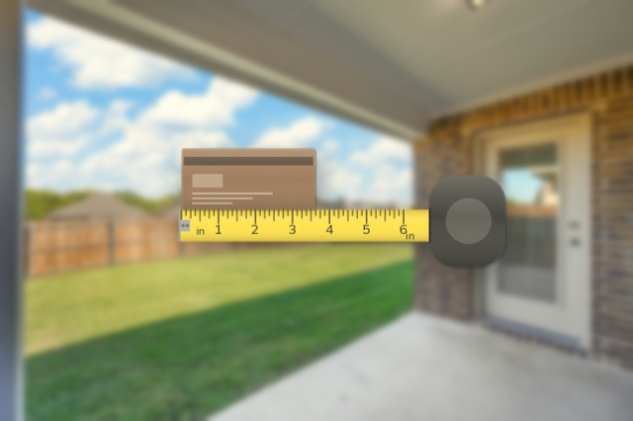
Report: 3.625,in
